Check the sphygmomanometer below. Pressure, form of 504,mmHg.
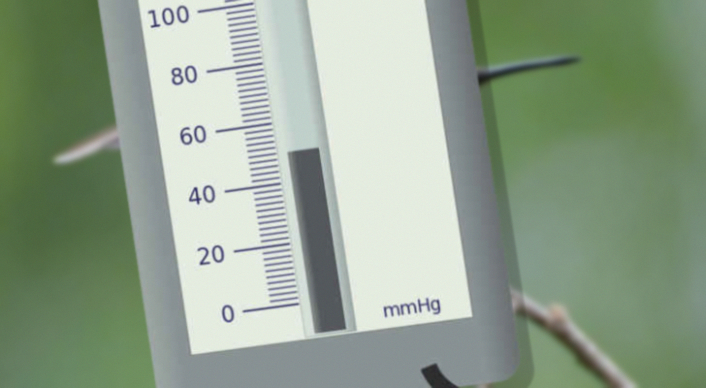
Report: 50,mmHg
